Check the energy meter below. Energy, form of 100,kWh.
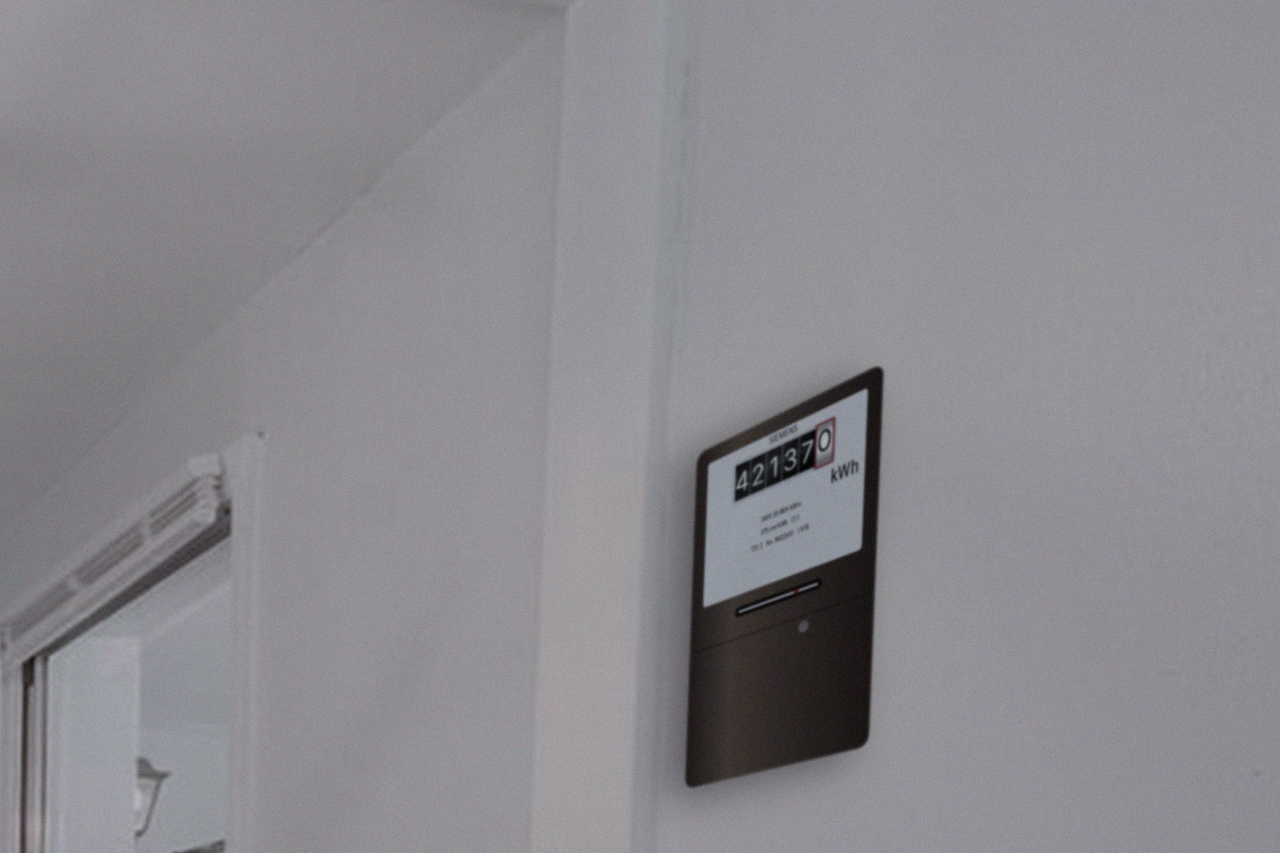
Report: 42137.0,kWh
